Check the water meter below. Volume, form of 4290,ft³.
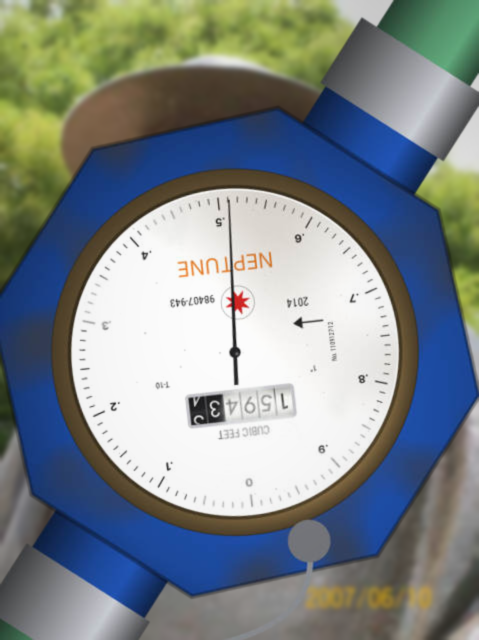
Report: 159433.51,ft³
